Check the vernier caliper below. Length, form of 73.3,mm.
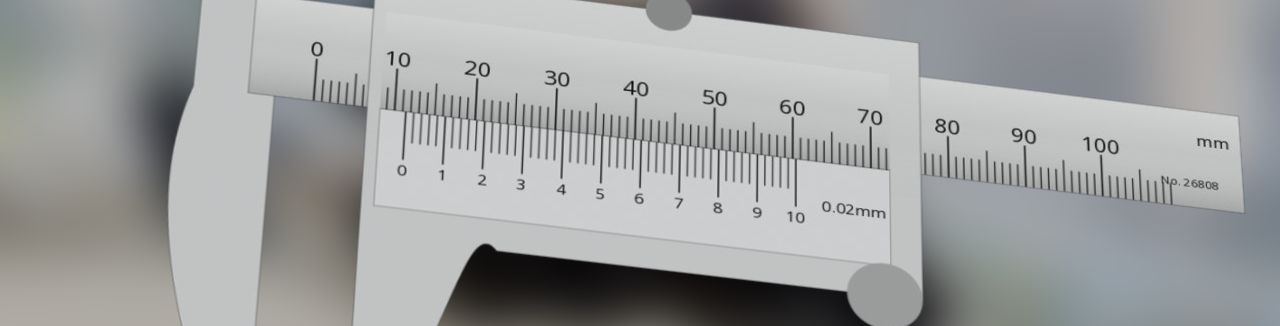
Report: 11.4,mm
